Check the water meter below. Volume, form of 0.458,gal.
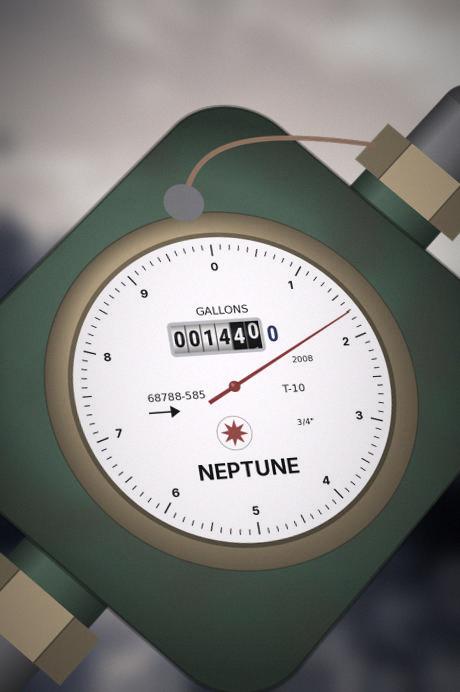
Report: 14401.7,gal
